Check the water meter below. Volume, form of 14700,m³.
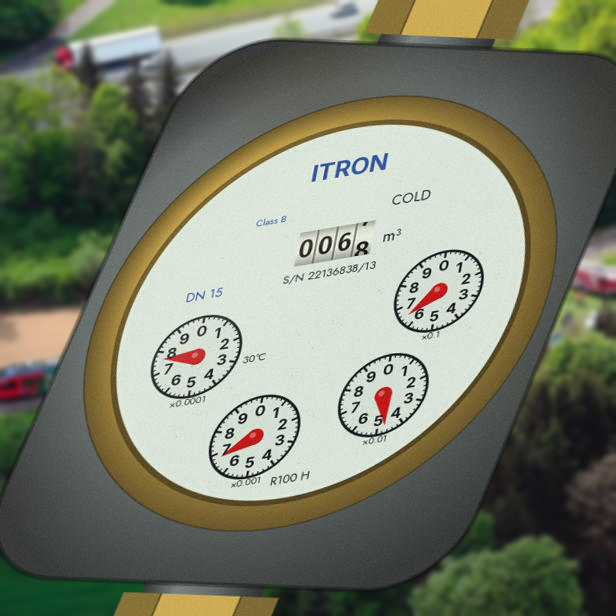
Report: 67.6467,m³
